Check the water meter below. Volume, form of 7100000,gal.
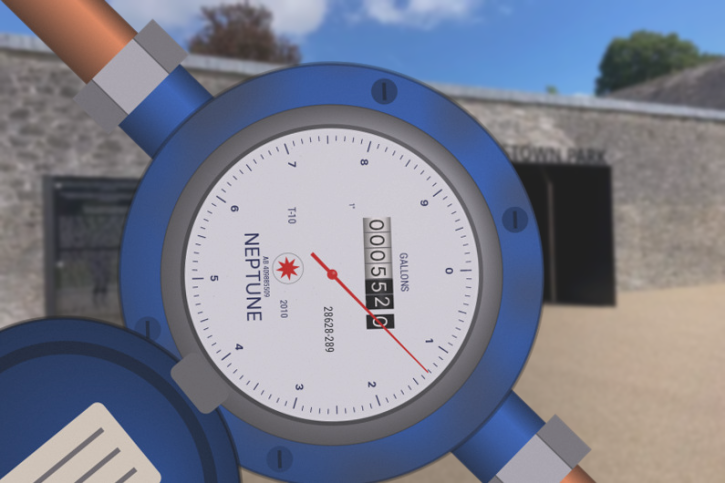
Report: 5521.3,gal
